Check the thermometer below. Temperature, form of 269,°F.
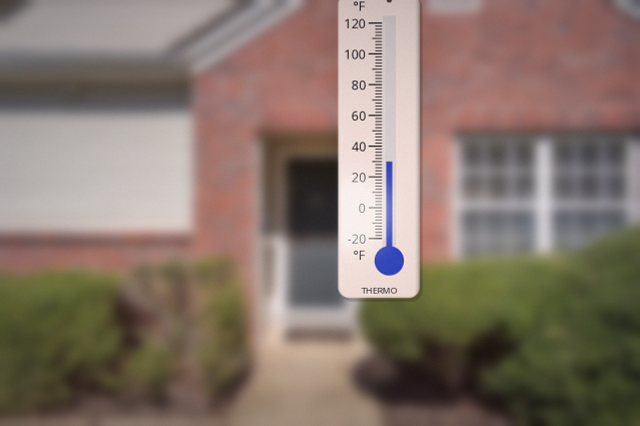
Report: 30,°F
